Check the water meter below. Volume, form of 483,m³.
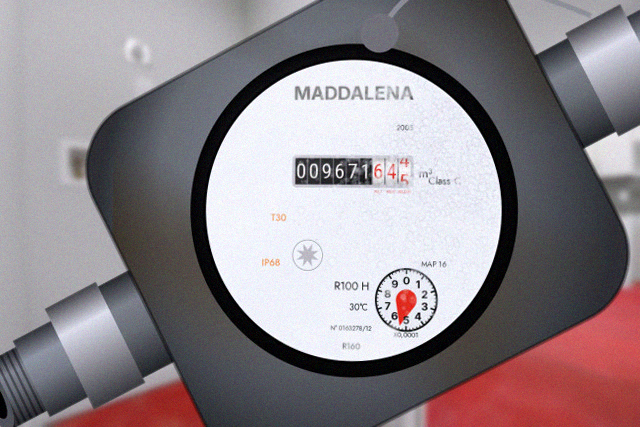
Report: 9671.6445,m³
